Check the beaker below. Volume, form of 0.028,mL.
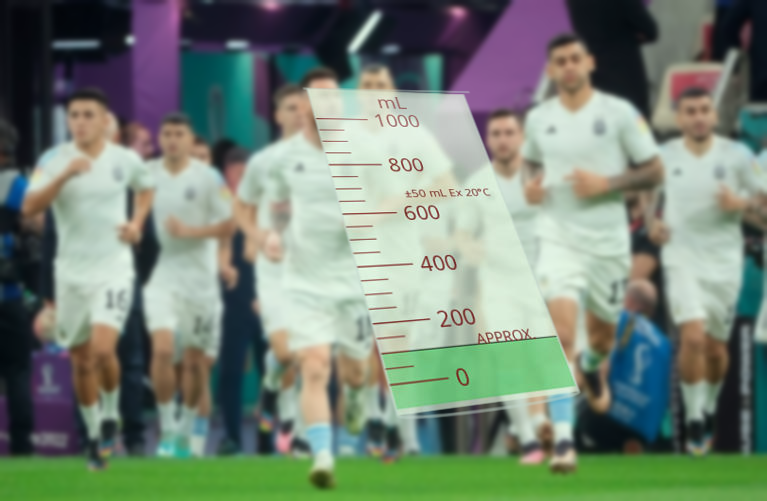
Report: 100,mL
